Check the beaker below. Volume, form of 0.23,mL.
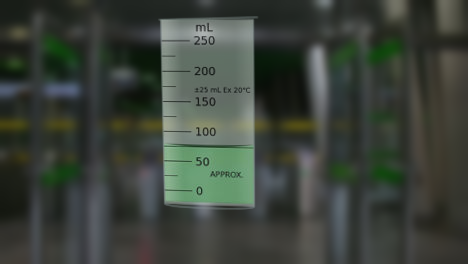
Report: 75,mL
